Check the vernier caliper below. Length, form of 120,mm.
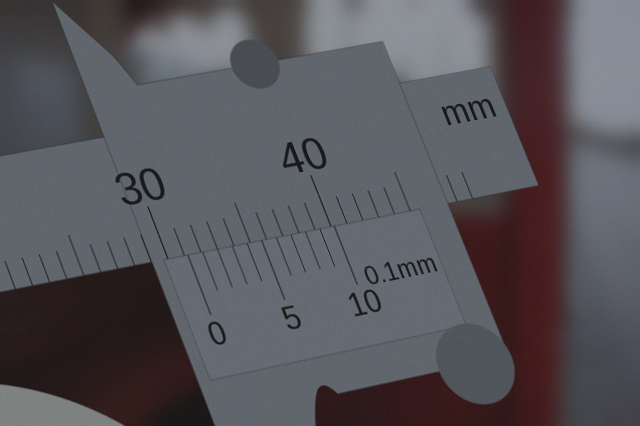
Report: 31.2,mm
